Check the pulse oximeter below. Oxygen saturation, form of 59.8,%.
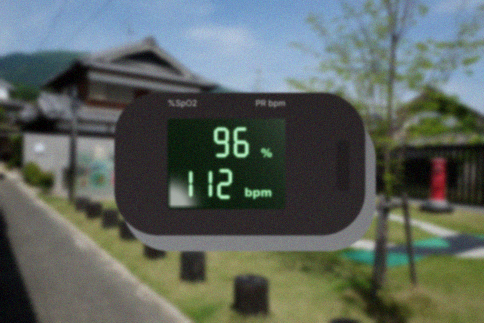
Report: 96,%
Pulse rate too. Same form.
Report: 112,bpm
